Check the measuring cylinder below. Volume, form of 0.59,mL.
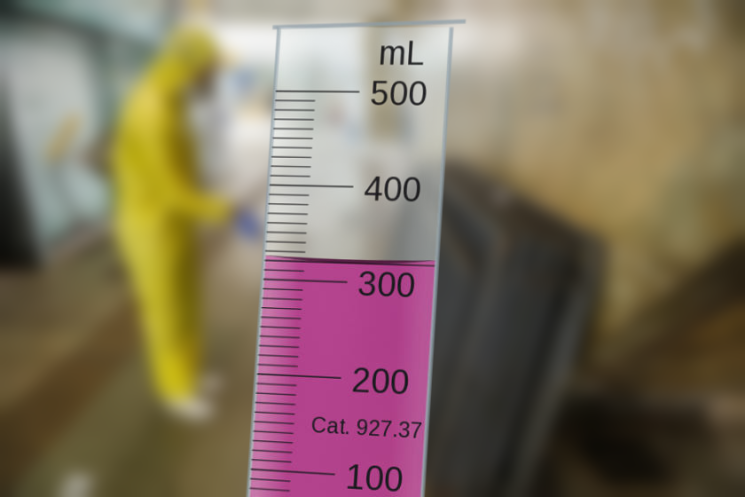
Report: 320,mL
